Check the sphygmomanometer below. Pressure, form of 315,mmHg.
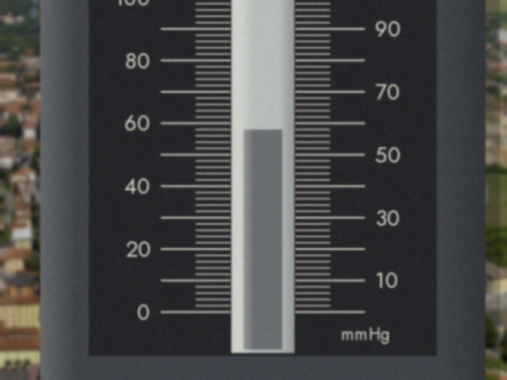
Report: 58,mmHg
